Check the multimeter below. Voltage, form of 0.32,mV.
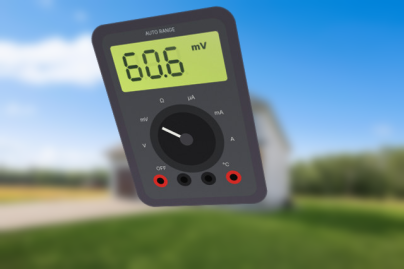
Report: 60.6,mV
